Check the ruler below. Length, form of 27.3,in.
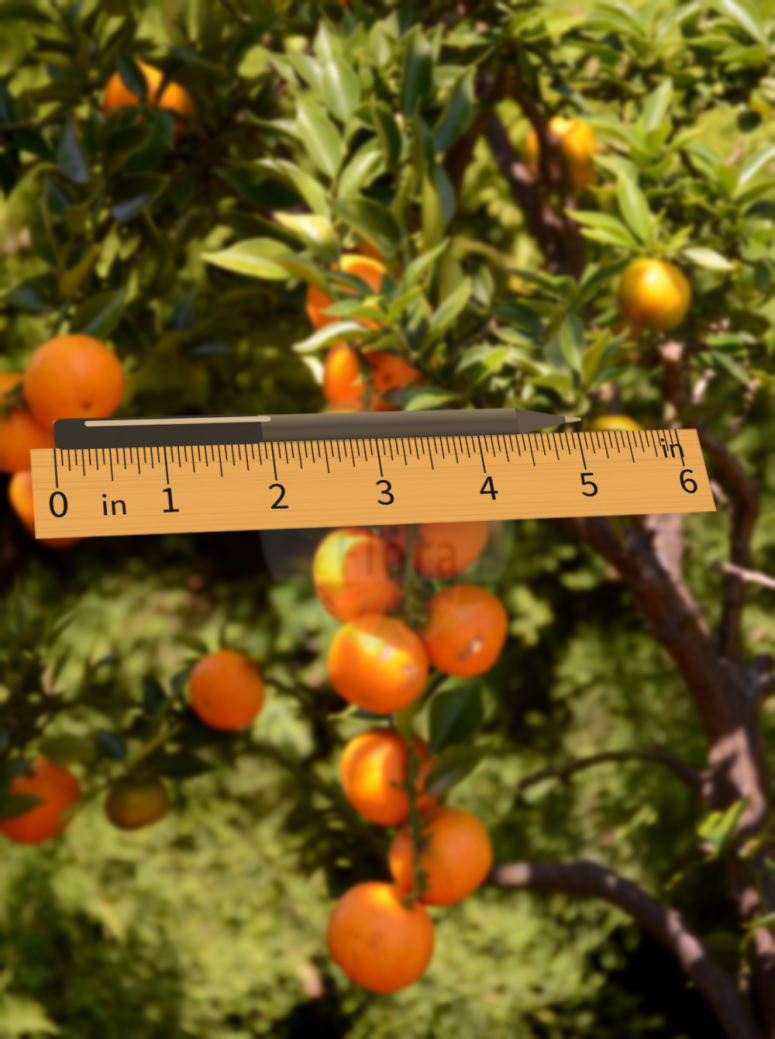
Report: 5.0625,in
